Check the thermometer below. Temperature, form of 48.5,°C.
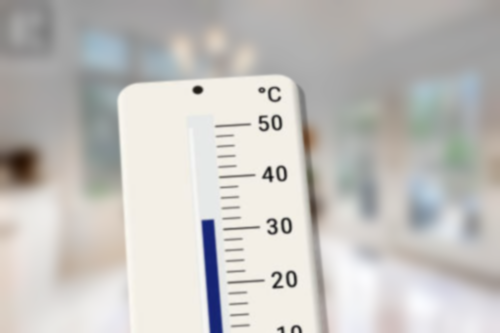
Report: 32,°C
